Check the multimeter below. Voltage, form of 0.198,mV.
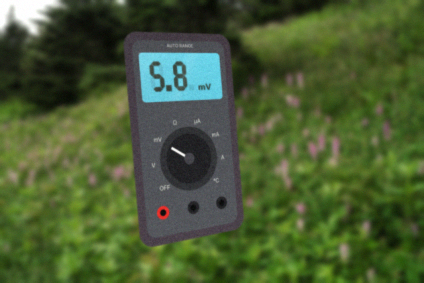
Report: 5.8,mV
